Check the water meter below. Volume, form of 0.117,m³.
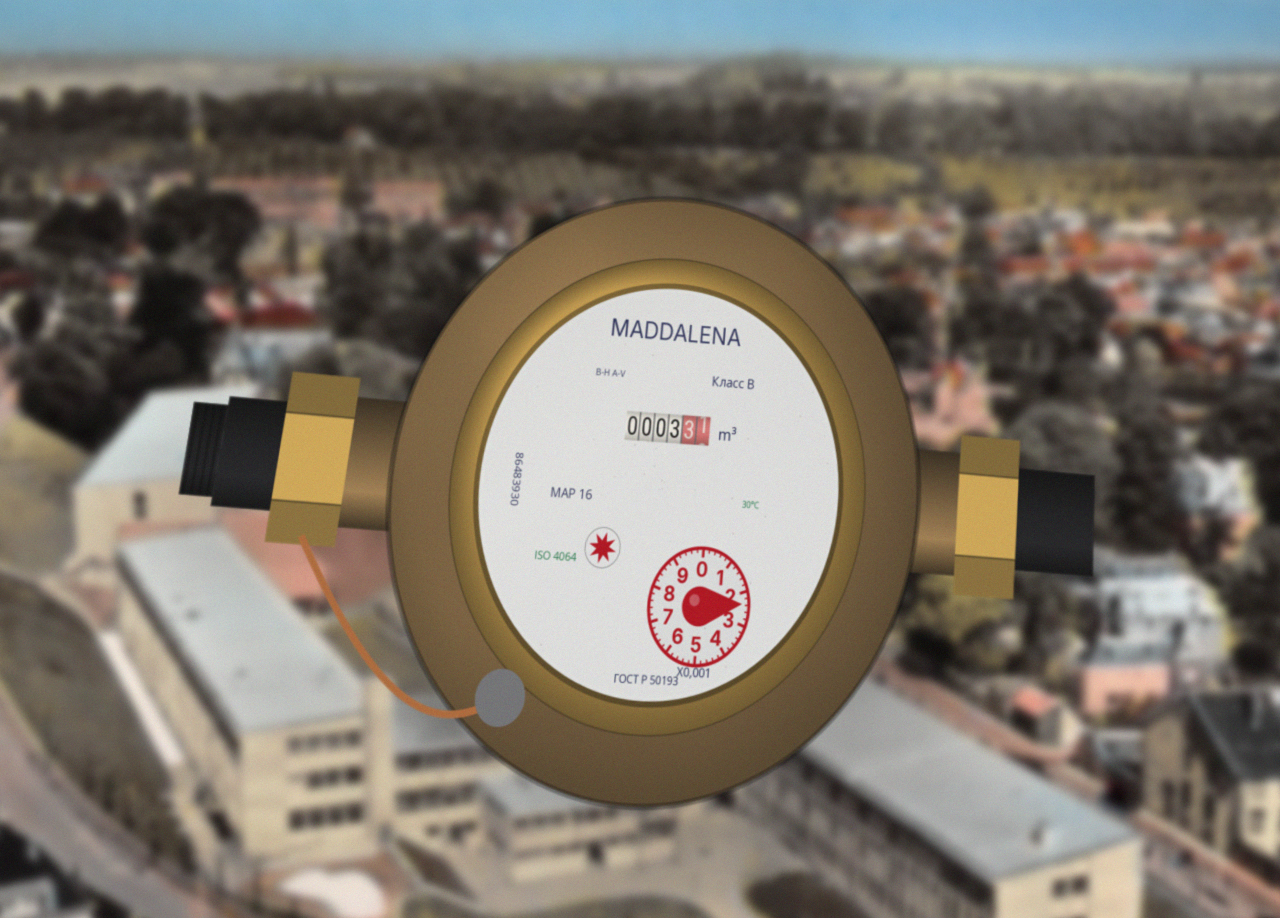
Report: 3.312,m³
